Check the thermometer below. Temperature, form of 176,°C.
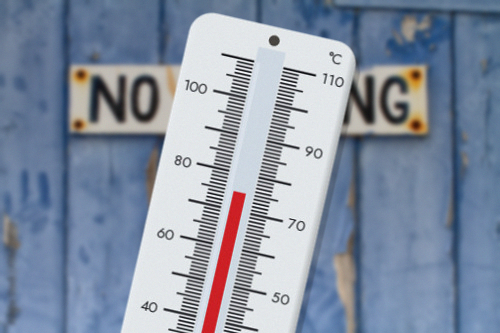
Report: 75,°C
